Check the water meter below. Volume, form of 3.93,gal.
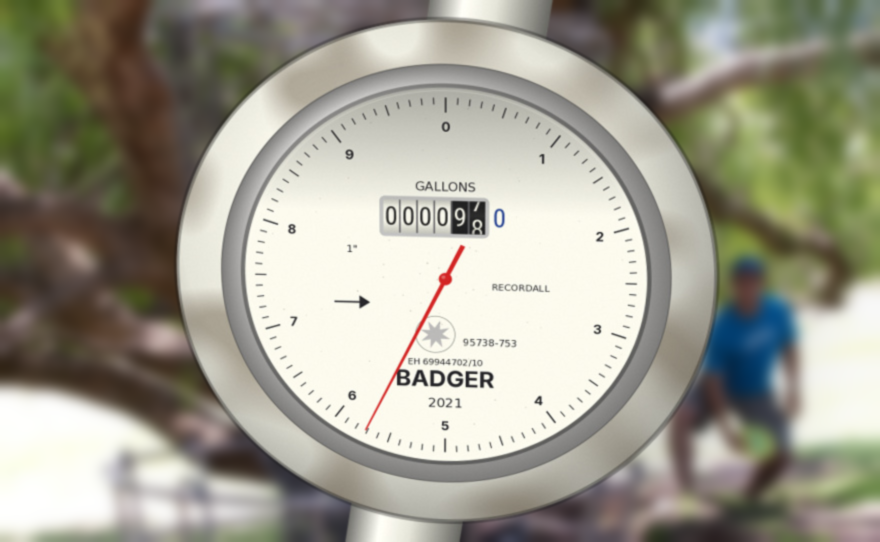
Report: 975.7,gal
